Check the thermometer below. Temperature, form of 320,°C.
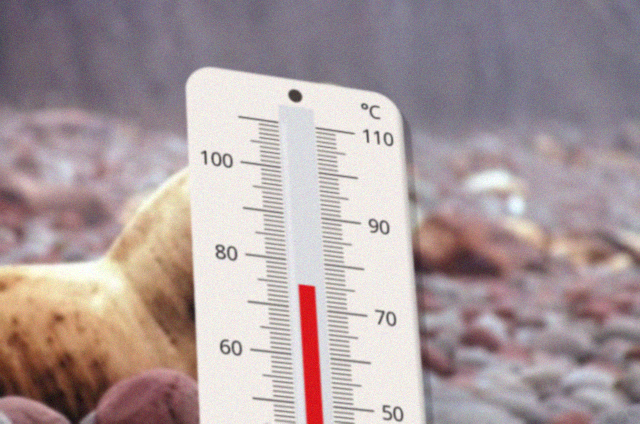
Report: 75,°C
